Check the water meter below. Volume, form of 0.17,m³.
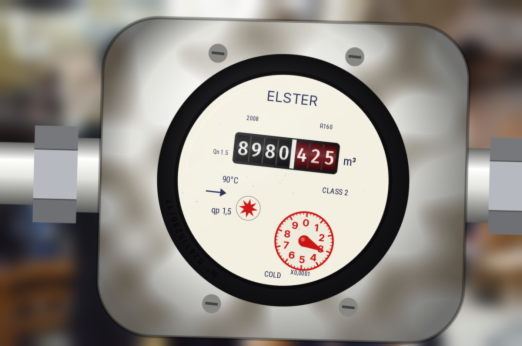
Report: 8980.4253,m³
